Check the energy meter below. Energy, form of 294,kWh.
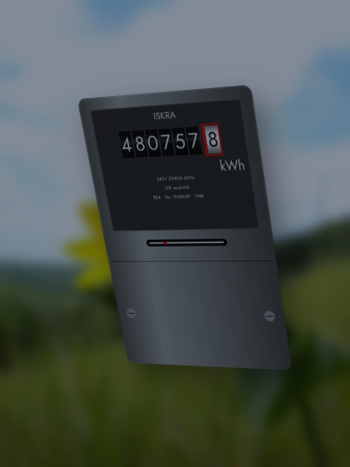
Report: 480757.8,kWh
